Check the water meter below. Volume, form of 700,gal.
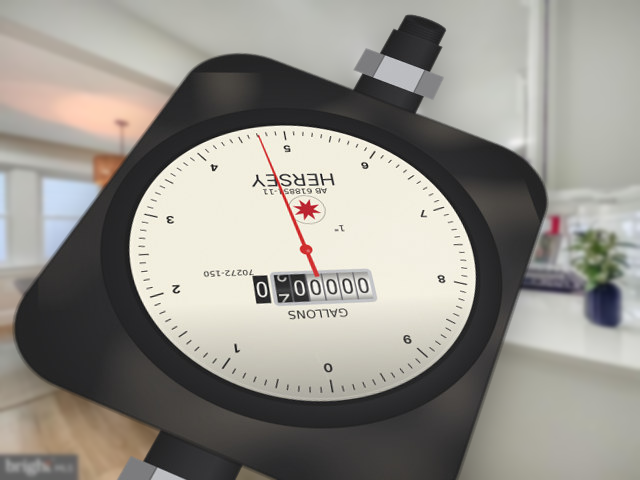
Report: 24.7,gal
